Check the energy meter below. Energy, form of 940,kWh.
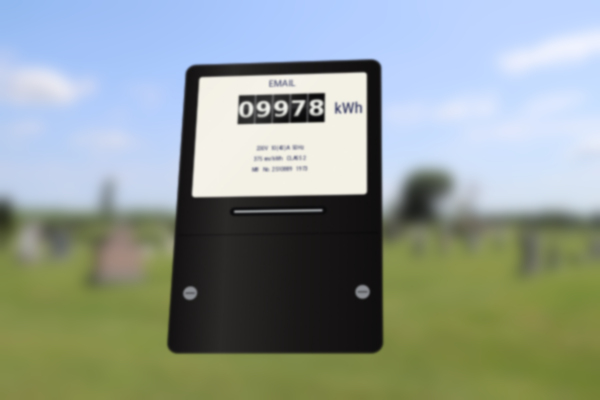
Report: 9978,kWh
